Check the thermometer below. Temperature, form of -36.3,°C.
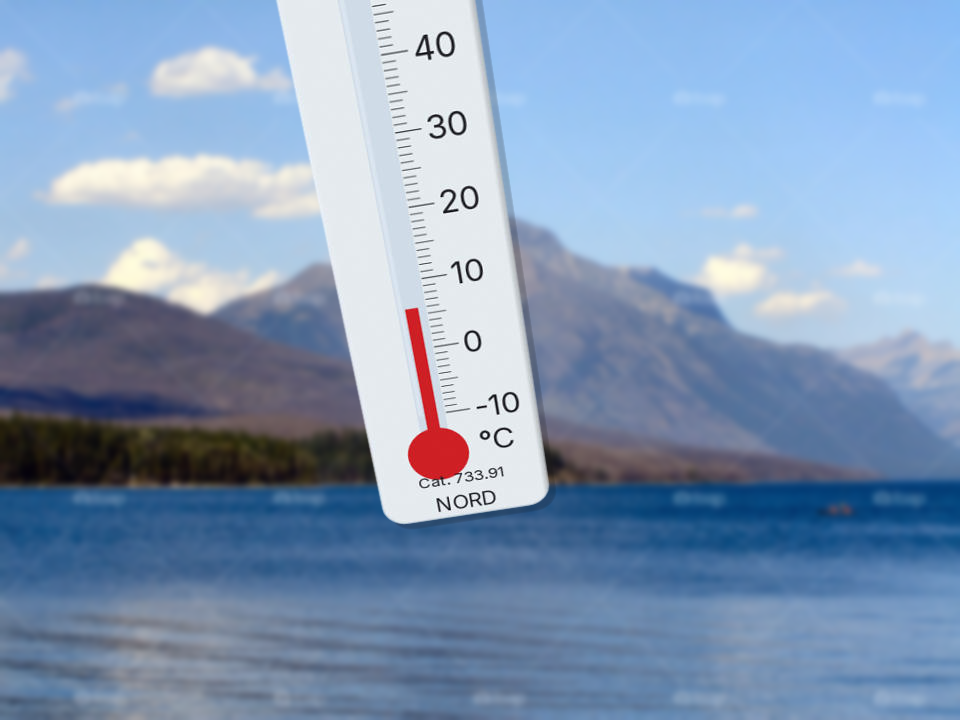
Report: 6,°C
